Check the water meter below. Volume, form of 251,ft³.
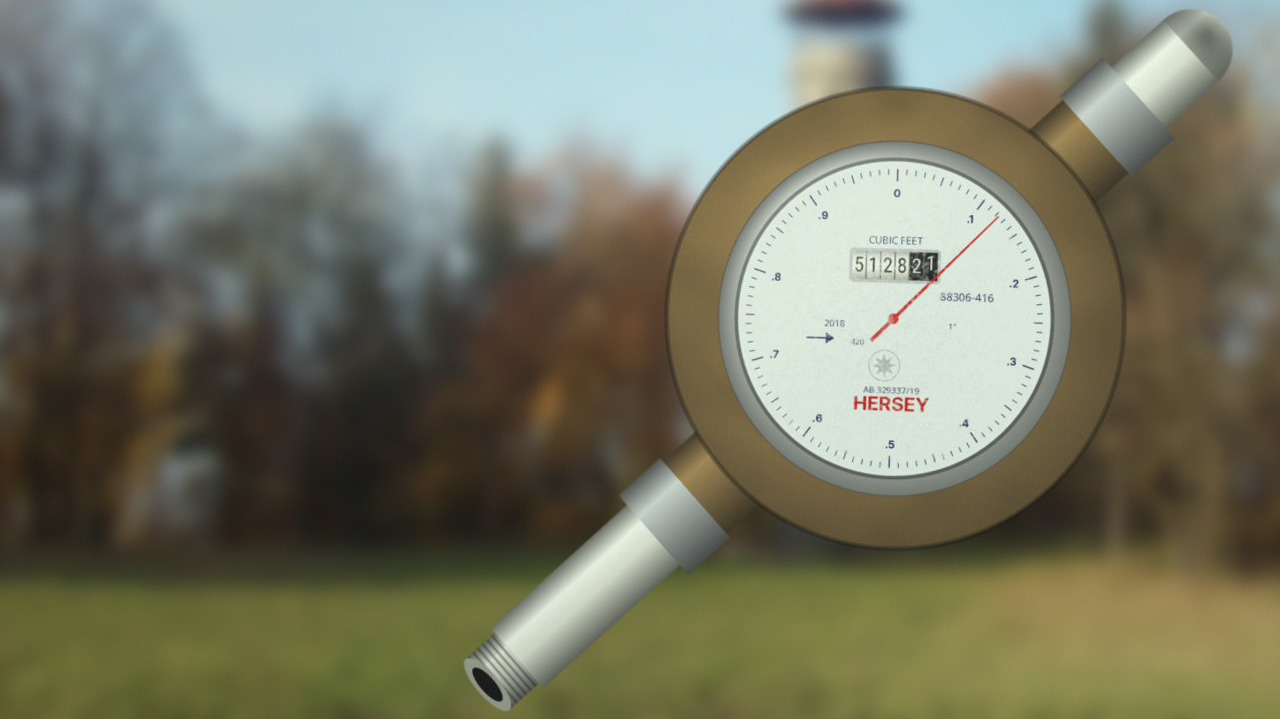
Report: 512821.12,ft³
